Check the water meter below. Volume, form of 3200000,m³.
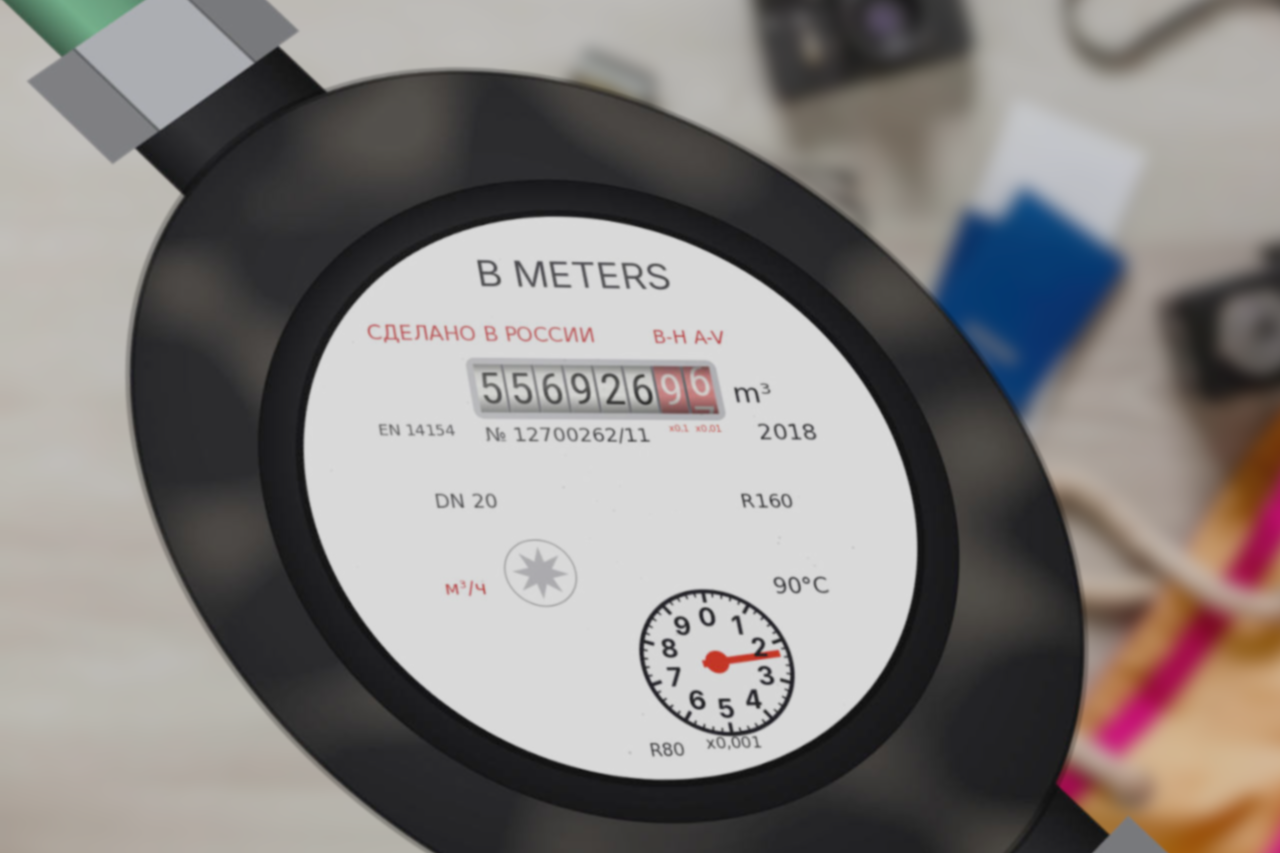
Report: 556926.962,m³
